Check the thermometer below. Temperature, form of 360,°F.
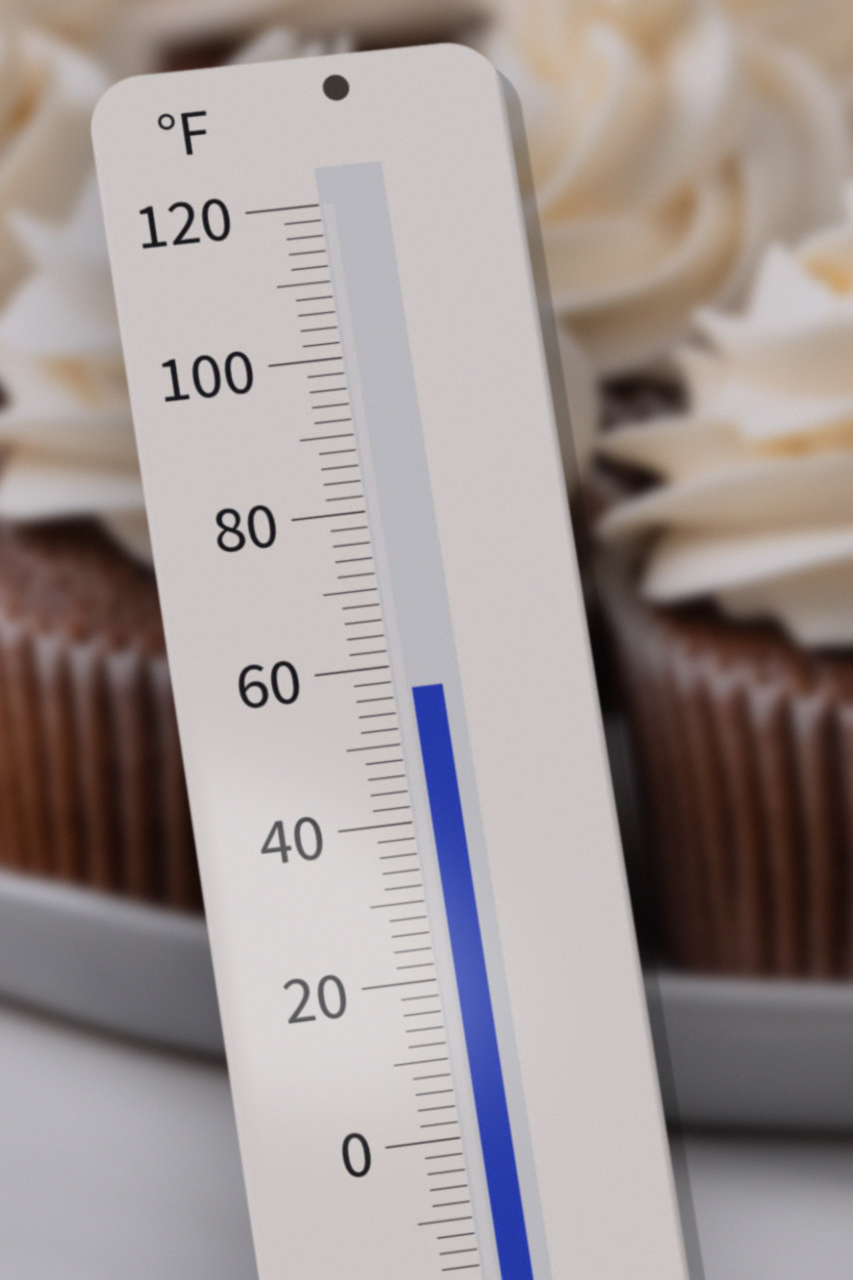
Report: 57,°F
